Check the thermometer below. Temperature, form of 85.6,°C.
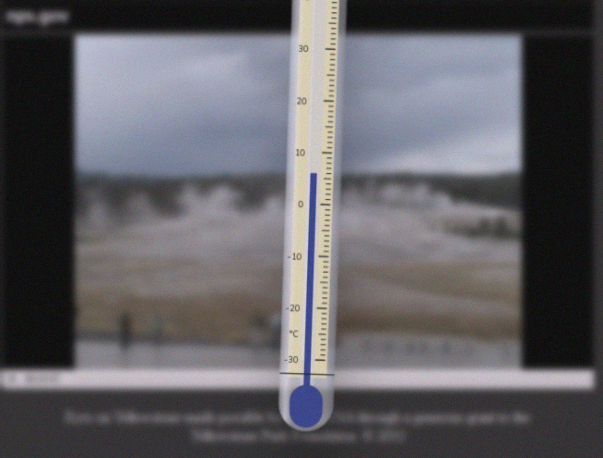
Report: 6,°C
